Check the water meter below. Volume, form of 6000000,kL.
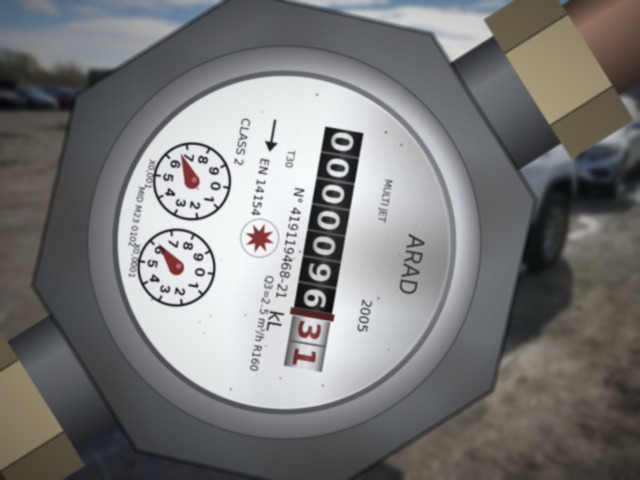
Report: 96.3166,kL
